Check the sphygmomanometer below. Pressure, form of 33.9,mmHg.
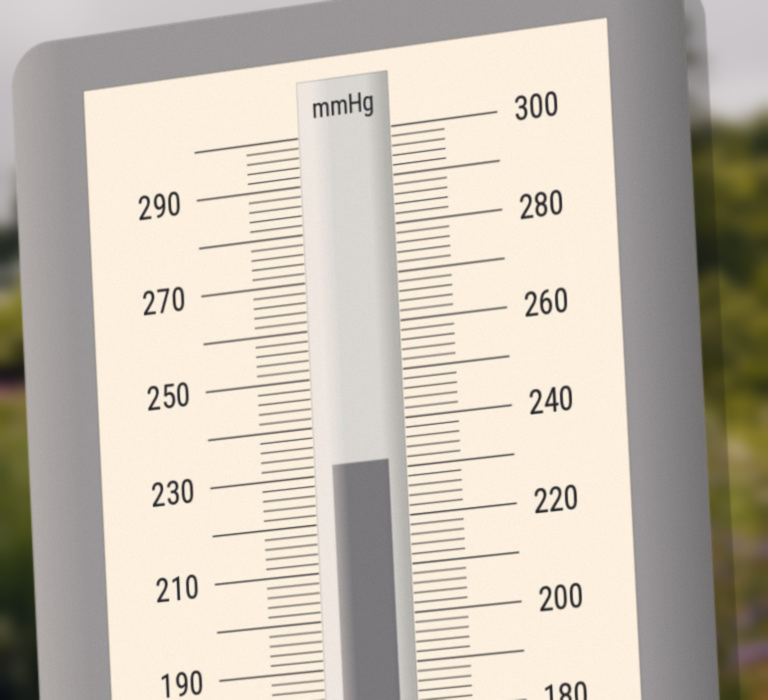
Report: 232,mmHg
